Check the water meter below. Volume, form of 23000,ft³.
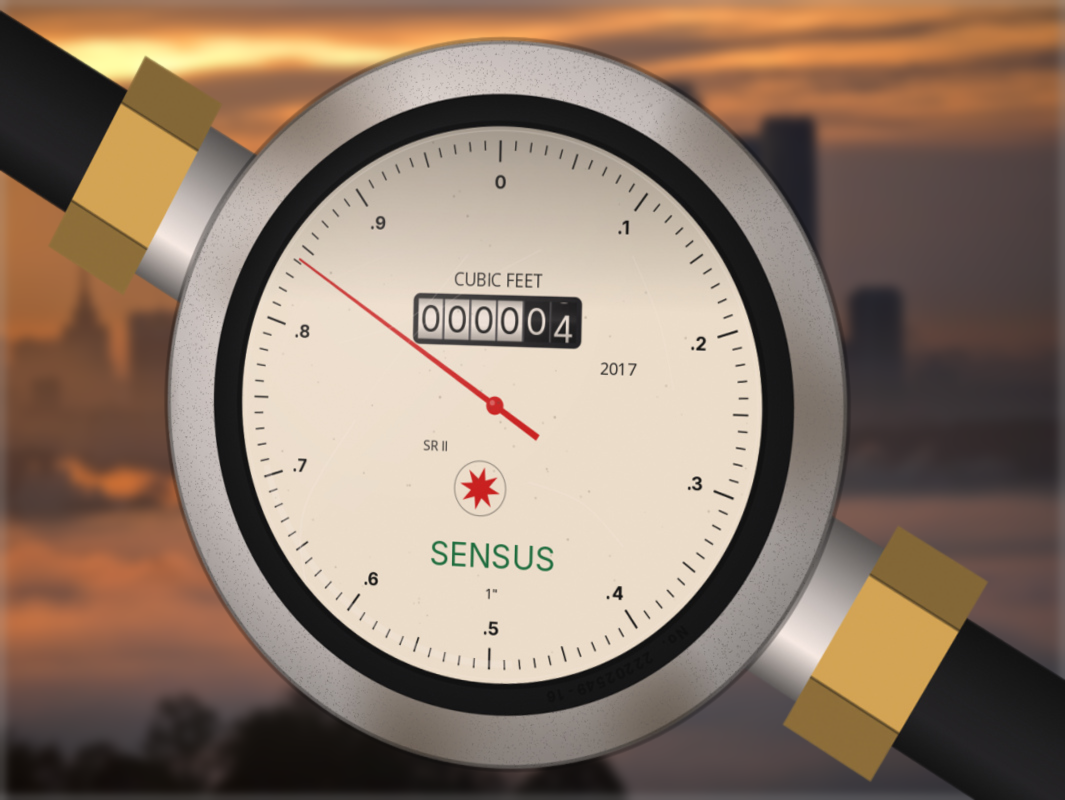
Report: 3.84,ft³
